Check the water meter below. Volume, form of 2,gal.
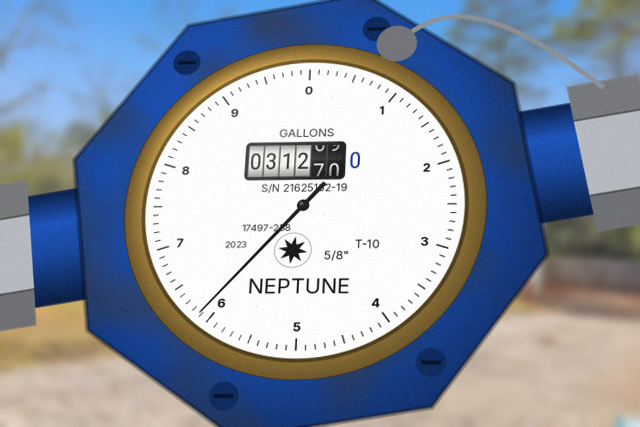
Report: 312696.1,gal
